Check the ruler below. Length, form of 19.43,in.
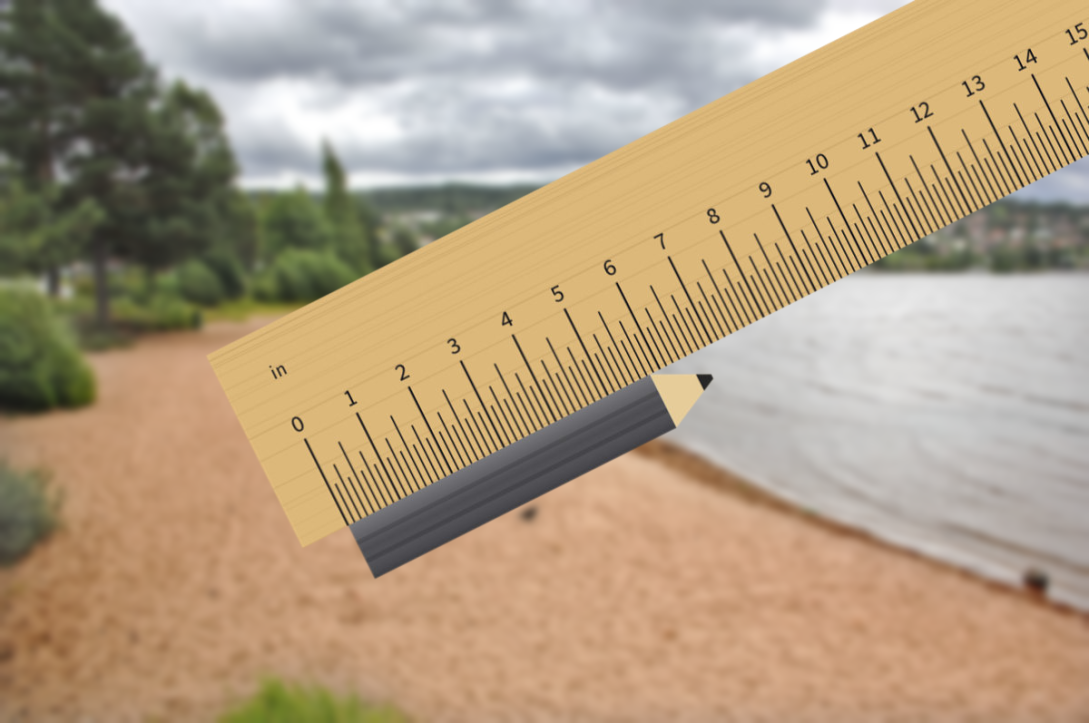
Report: 6.75,in
